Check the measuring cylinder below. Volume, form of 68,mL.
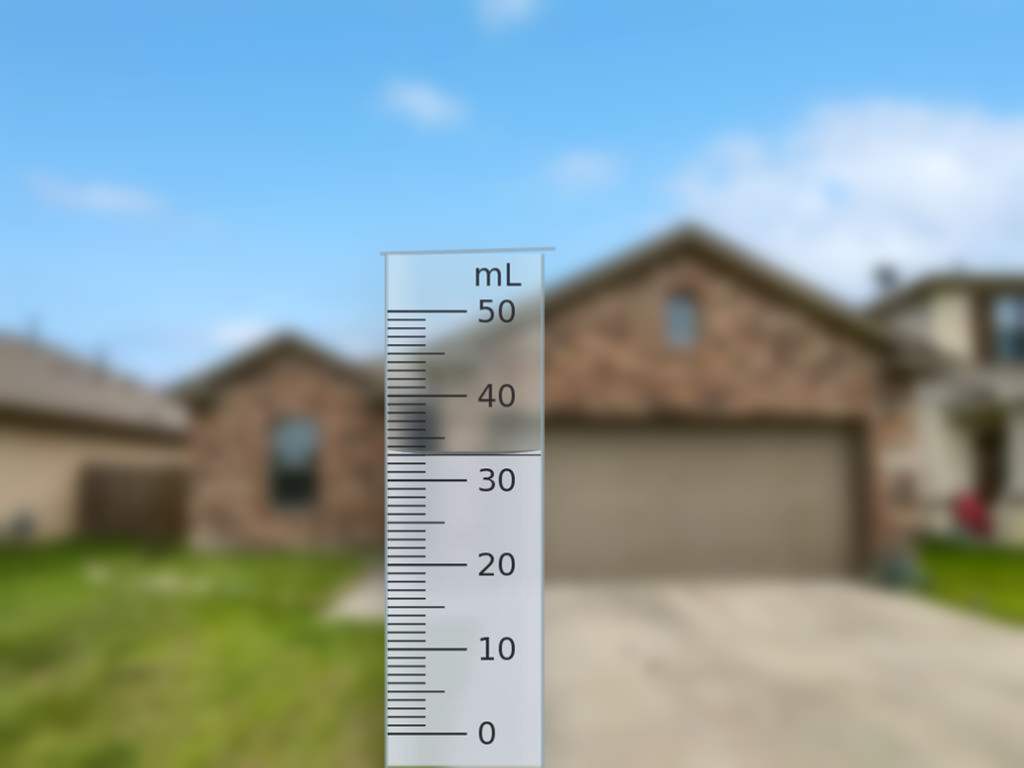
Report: 33,mL
